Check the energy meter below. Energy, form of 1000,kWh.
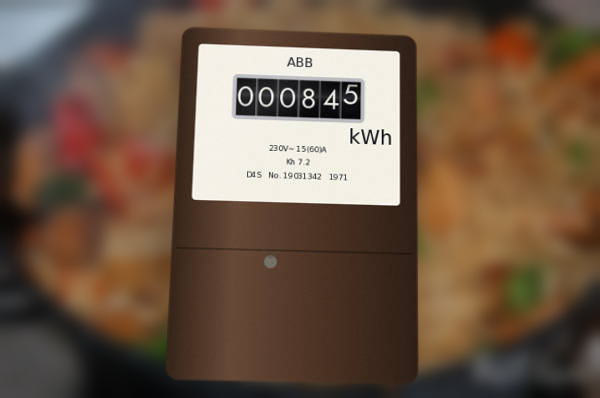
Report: 845,kWh
